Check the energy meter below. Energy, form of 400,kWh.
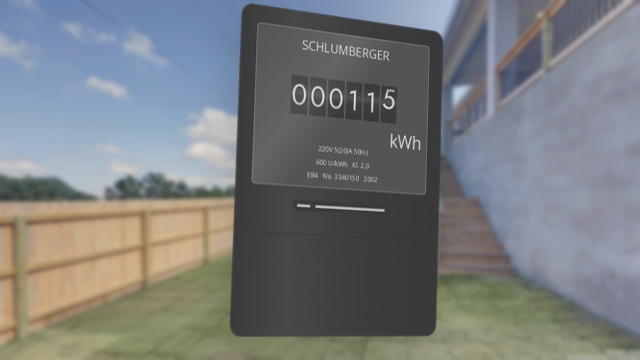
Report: 115,kWh
